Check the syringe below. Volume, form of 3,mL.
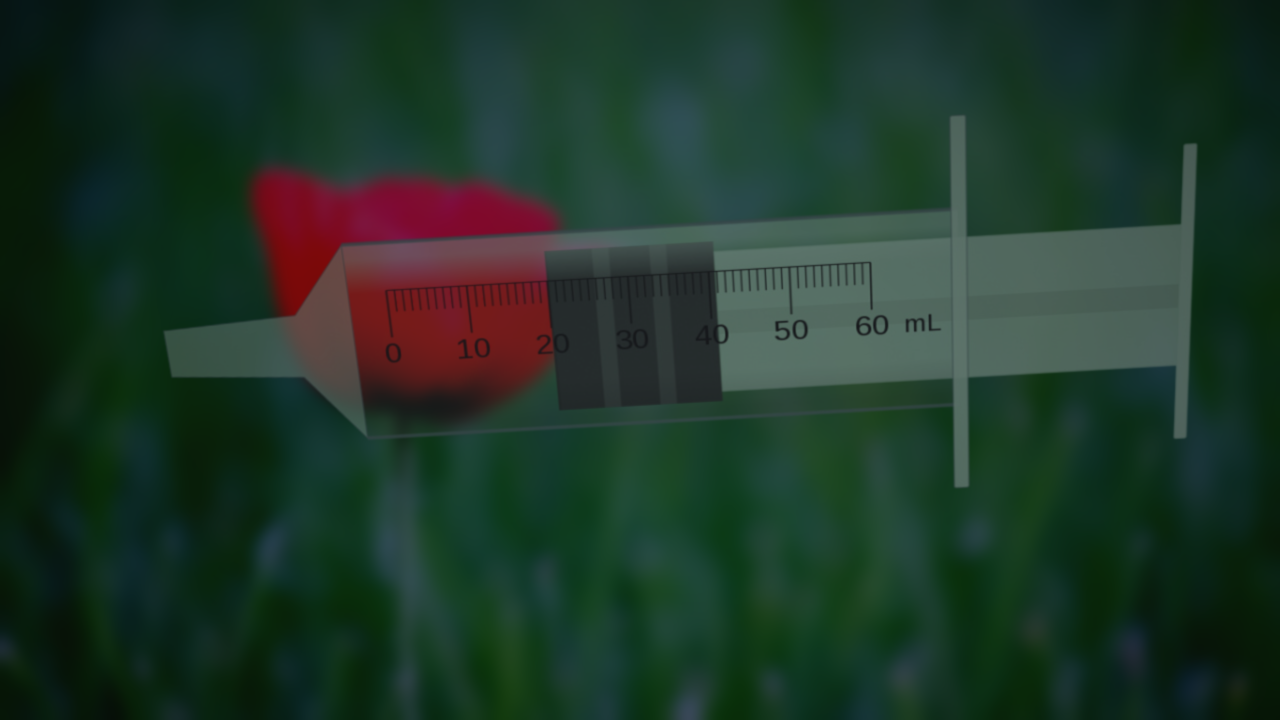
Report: 20,mL
